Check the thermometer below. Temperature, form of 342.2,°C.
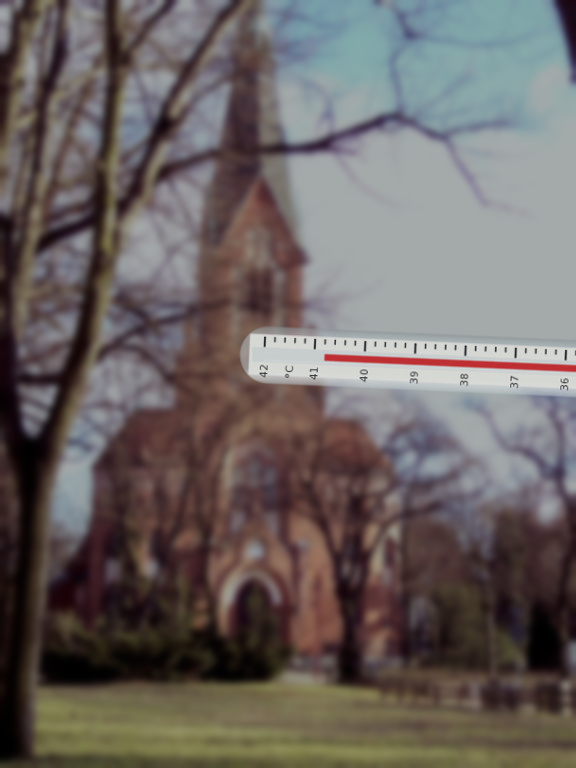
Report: 40.8,°C
